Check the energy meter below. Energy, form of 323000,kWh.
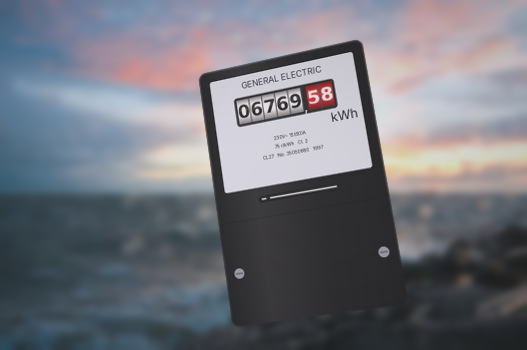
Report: 6769.58,kWh
